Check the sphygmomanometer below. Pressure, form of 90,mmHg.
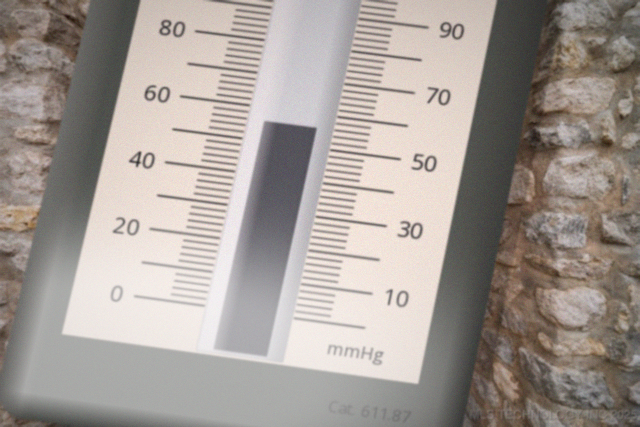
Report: 56,mmHg
